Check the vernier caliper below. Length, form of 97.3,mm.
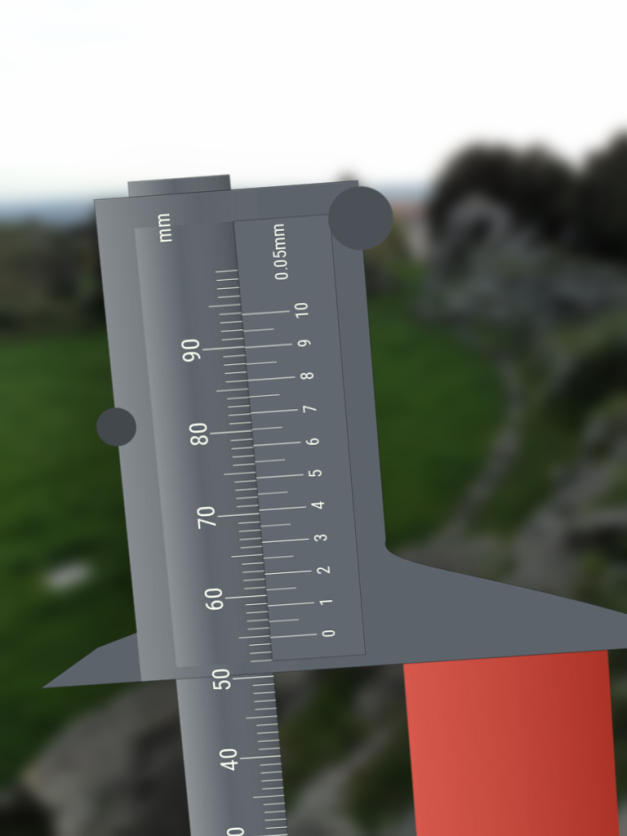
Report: 54.8,mm
